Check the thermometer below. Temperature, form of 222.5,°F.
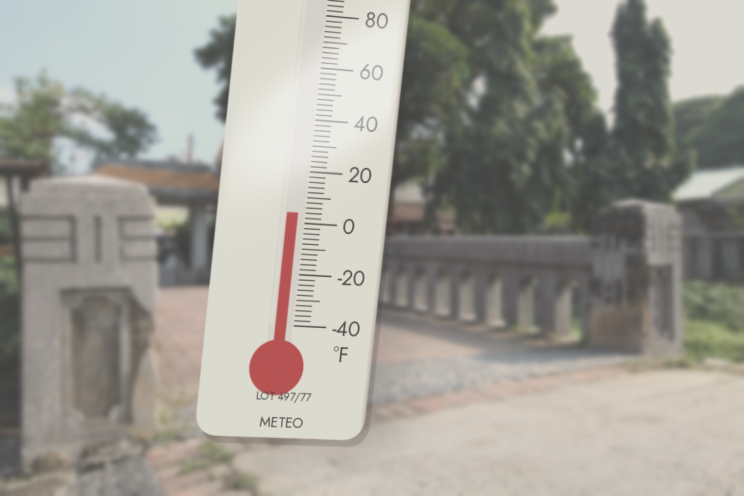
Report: 4,°F
